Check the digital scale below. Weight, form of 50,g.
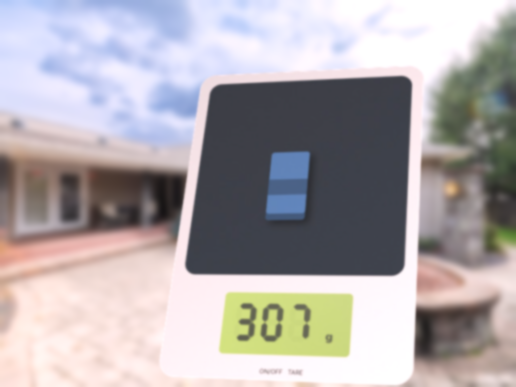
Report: 307,g
